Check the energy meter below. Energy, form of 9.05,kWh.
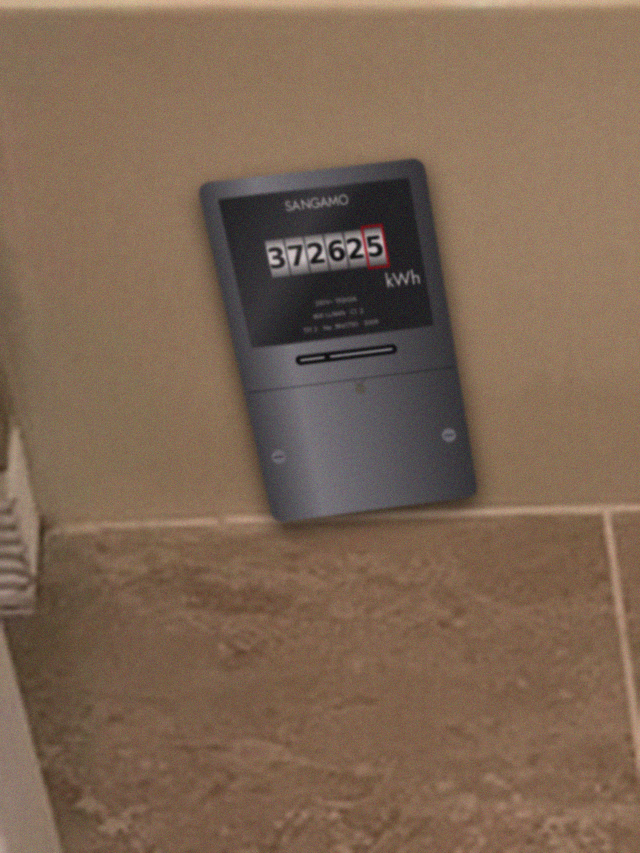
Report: 37262.5,kWh
